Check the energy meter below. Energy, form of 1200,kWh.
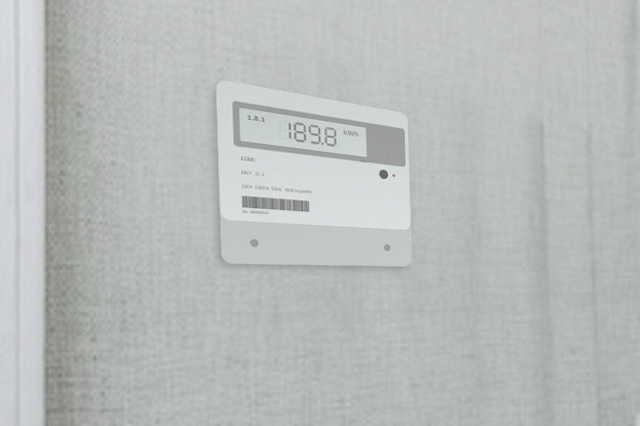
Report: 189.8,kWh
